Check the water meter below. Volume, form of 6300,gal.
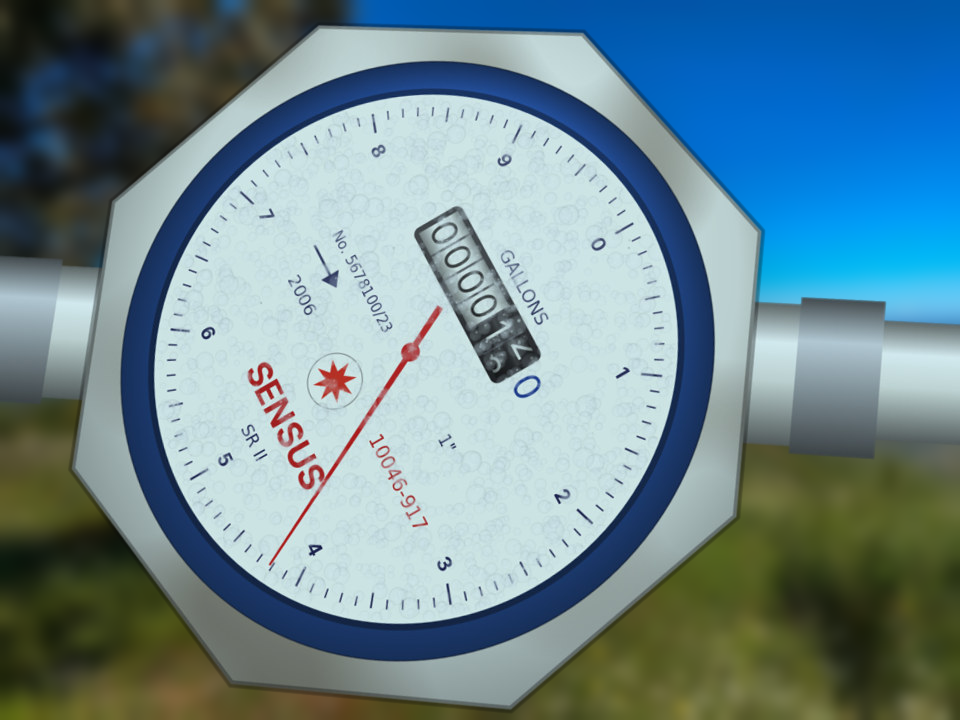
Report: 124.2,gal
